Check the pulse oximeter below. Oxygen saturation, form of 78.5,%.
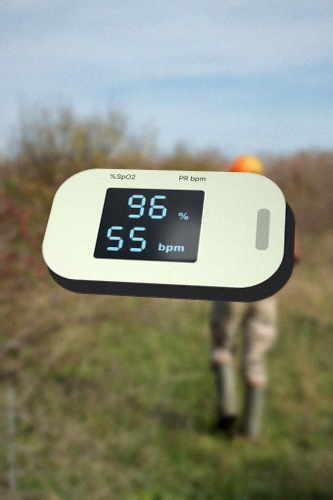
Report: 96,%
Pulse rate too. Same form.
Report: 55,bpm
